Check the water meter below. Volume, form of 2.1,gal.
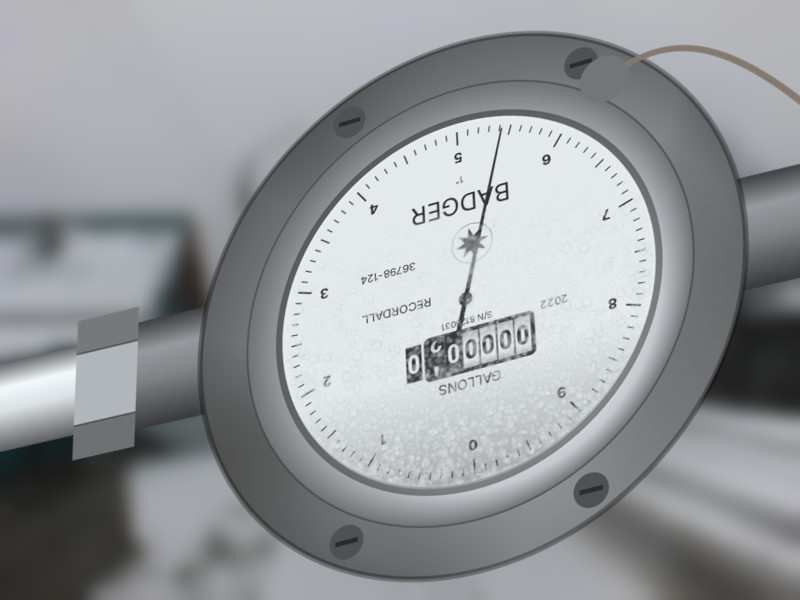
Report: 15.4,gal
